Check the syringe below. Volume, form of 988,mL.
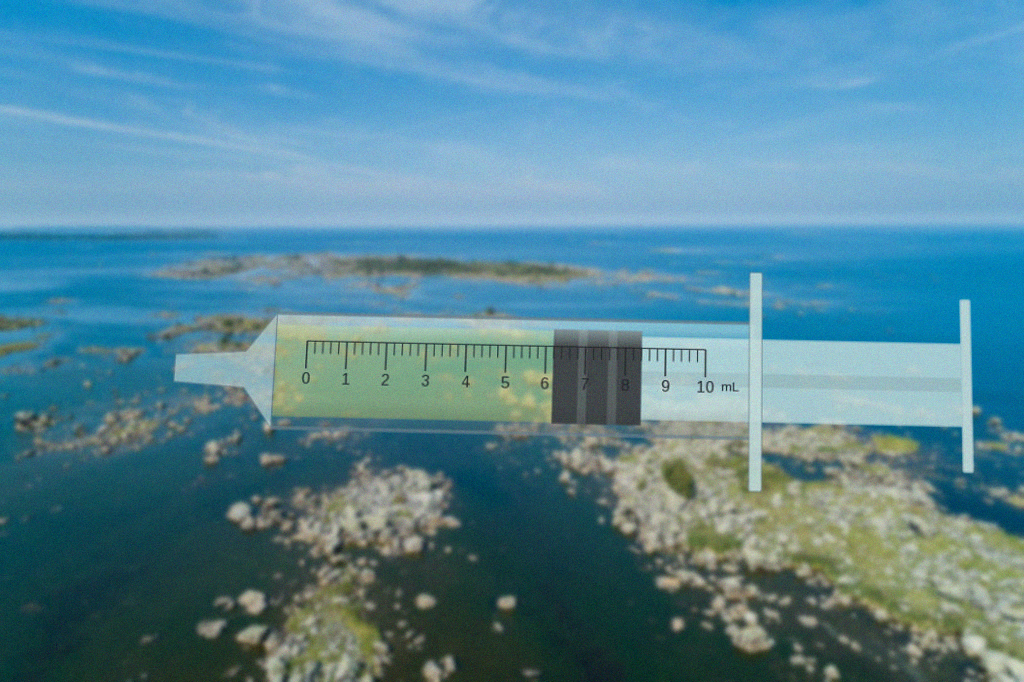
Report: 6.2,mL
